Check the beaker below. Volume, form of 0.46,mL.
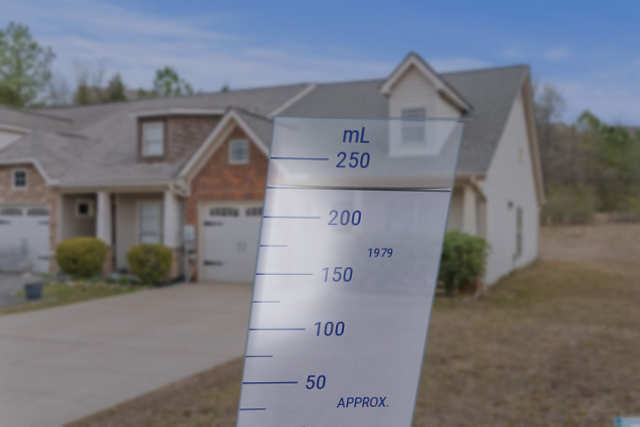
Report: 225,mL
